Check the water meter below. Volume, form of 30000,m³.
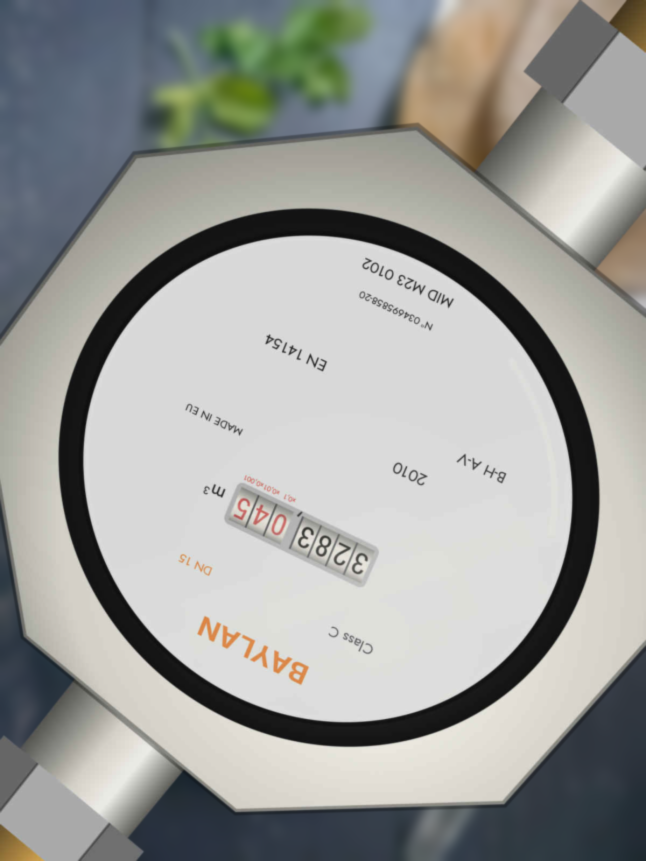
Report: 3283.045,m³
